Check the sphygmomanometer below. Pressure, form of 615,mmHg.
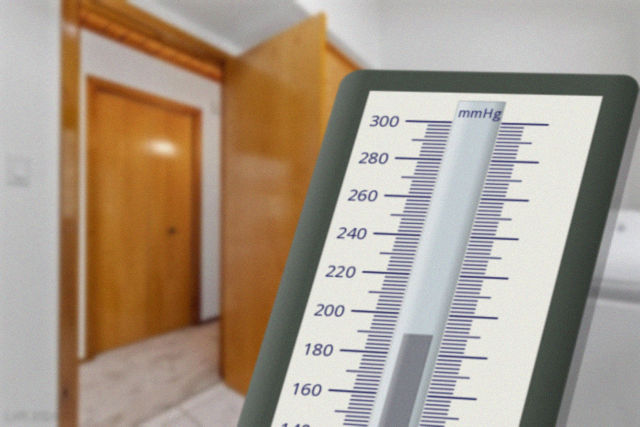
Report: 190,mmHg
